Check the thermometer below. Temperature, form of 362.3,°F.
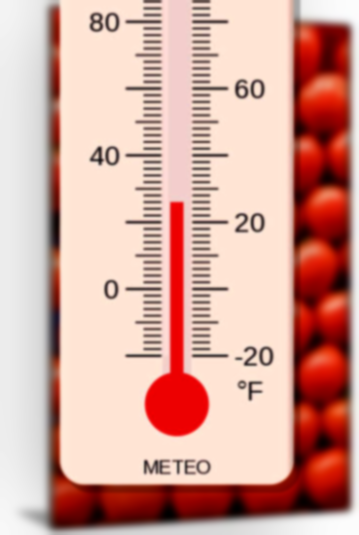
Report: 26,°F
